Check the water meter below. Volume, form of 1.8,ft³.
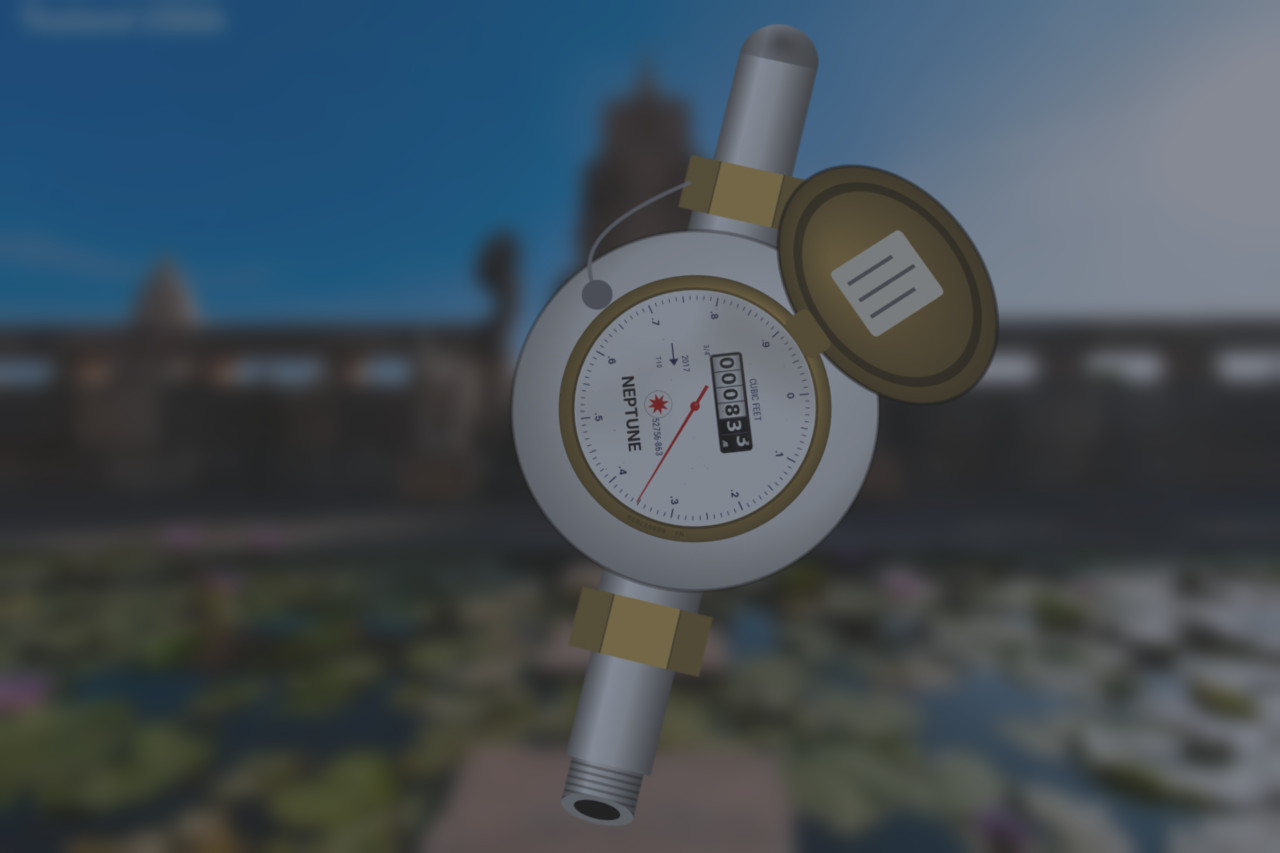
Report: 833.35,ft³
